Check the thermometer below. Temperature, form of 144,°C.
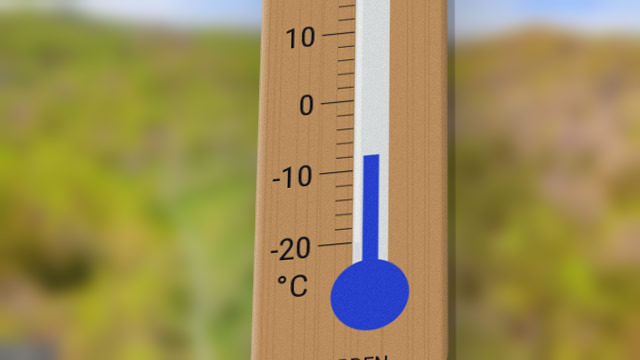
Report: -8,°C
